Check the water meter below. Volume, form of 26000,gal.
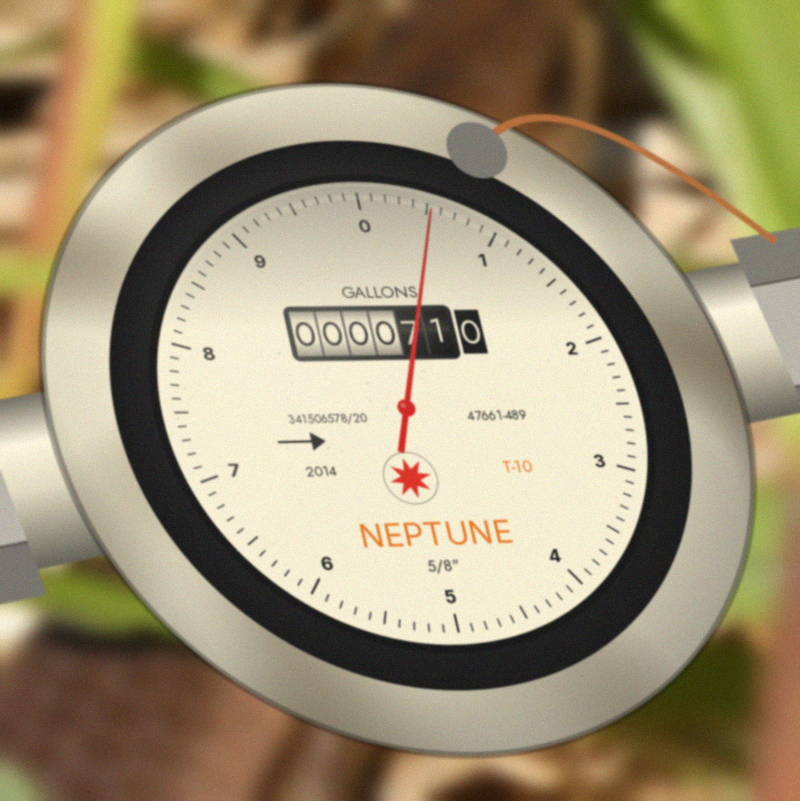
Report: 710.5,gal
